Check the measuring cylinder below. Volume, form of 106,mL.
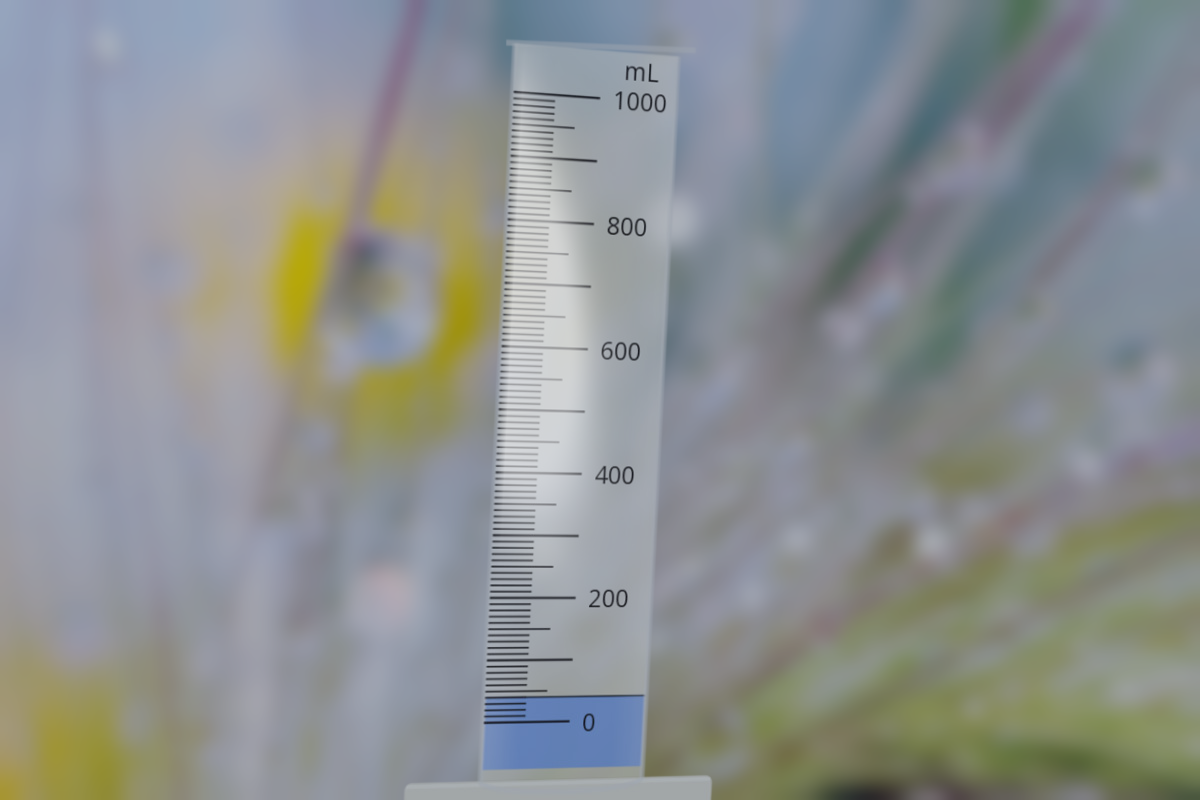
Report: 40,mL
